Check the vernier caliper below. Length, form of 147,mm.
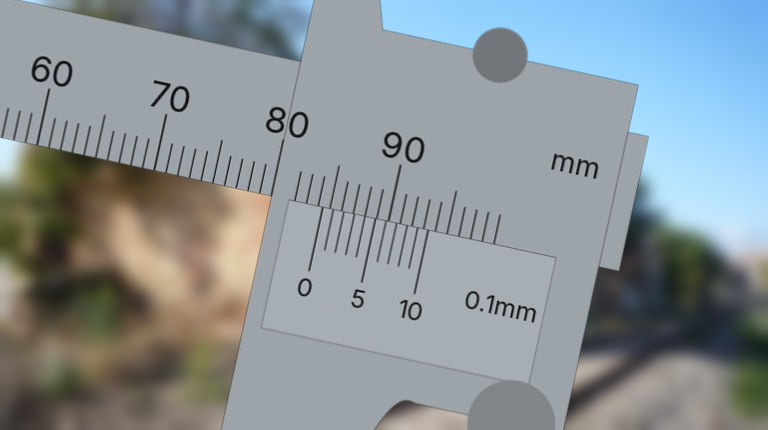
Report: 84.4,mm
